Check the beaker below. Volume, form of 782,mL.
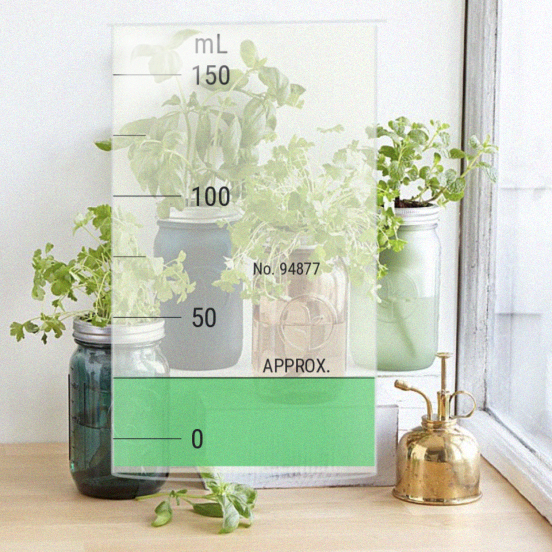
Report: 25,mL
